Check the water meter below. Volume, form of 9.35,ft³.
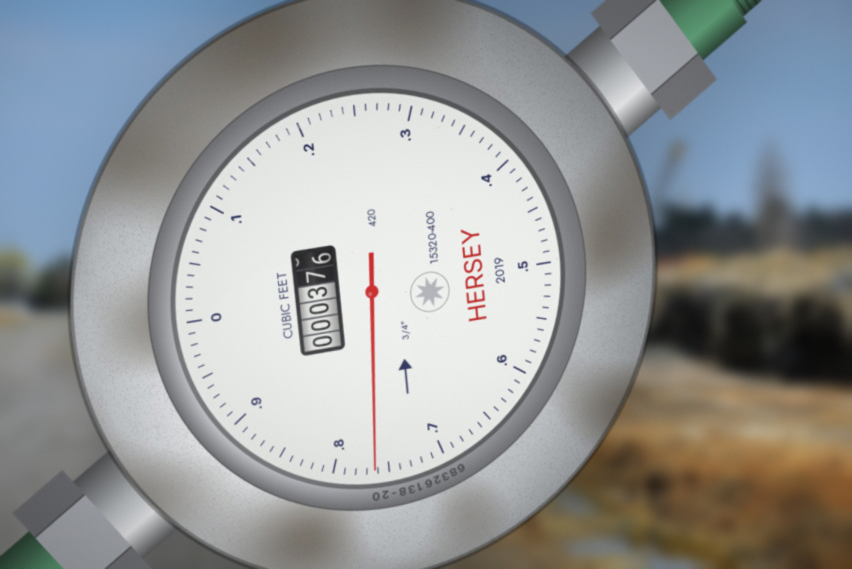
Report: 375.76,ft³
